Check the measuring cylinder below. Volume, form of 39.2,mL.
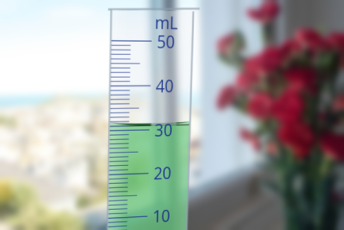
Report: 31,mL
